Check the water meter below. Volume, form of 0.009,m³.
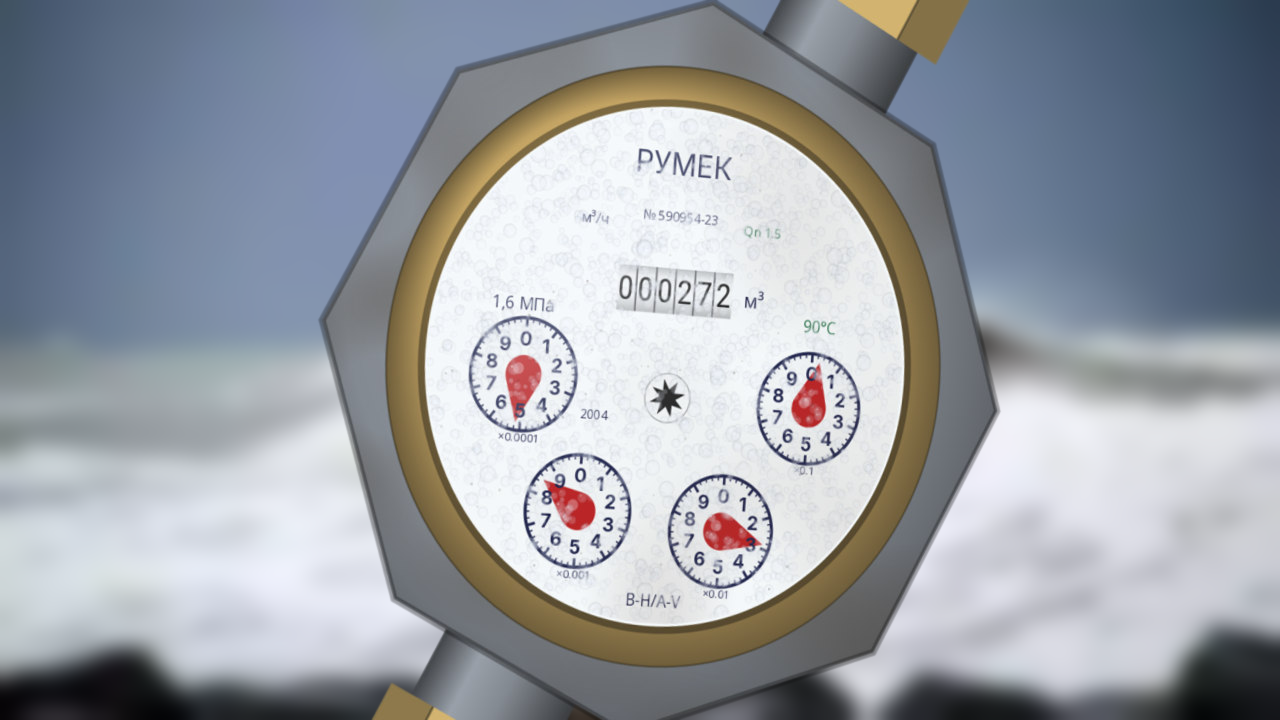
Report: 272.0285,m³
